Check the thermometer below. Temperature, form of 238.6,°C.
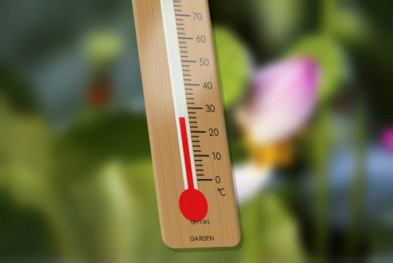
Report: 26,°C
